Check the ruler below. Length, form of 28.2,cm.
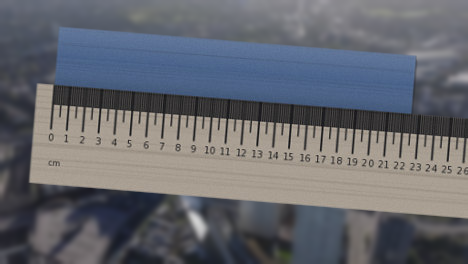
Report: 22.5,cm
